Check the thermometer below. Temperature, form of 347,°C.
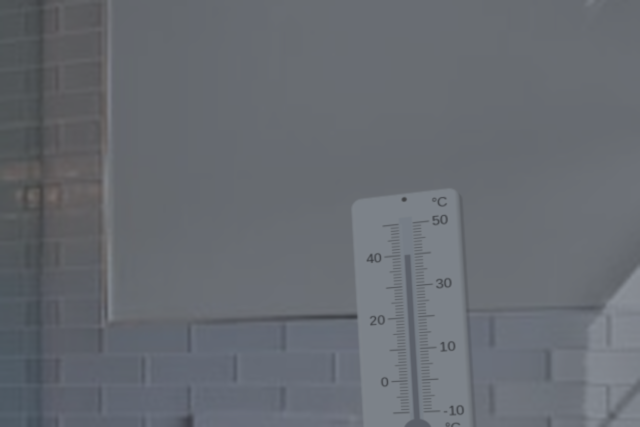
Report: 40,°C
